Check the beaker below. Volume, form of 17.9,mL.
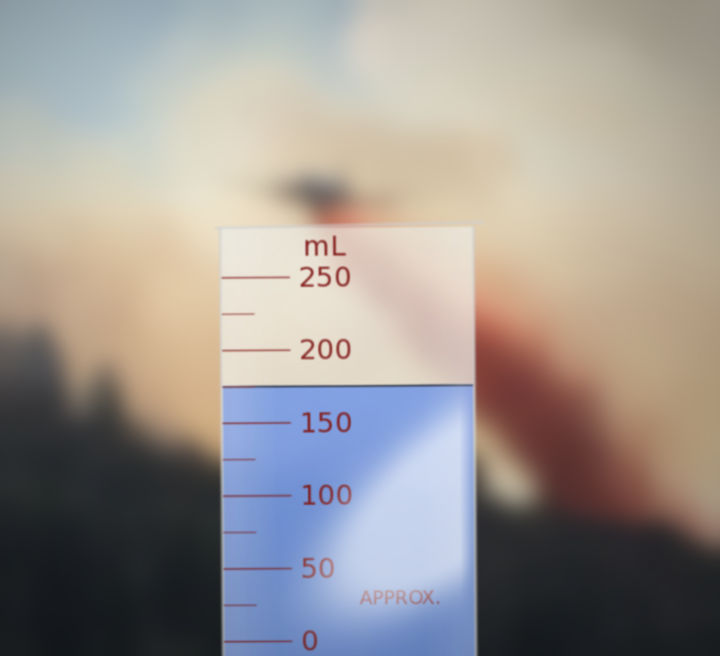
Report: 175,mL
